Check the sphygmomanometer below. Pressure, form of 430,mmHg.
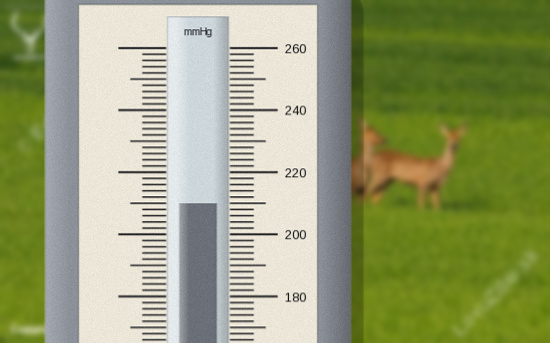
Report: 210,mmHg
